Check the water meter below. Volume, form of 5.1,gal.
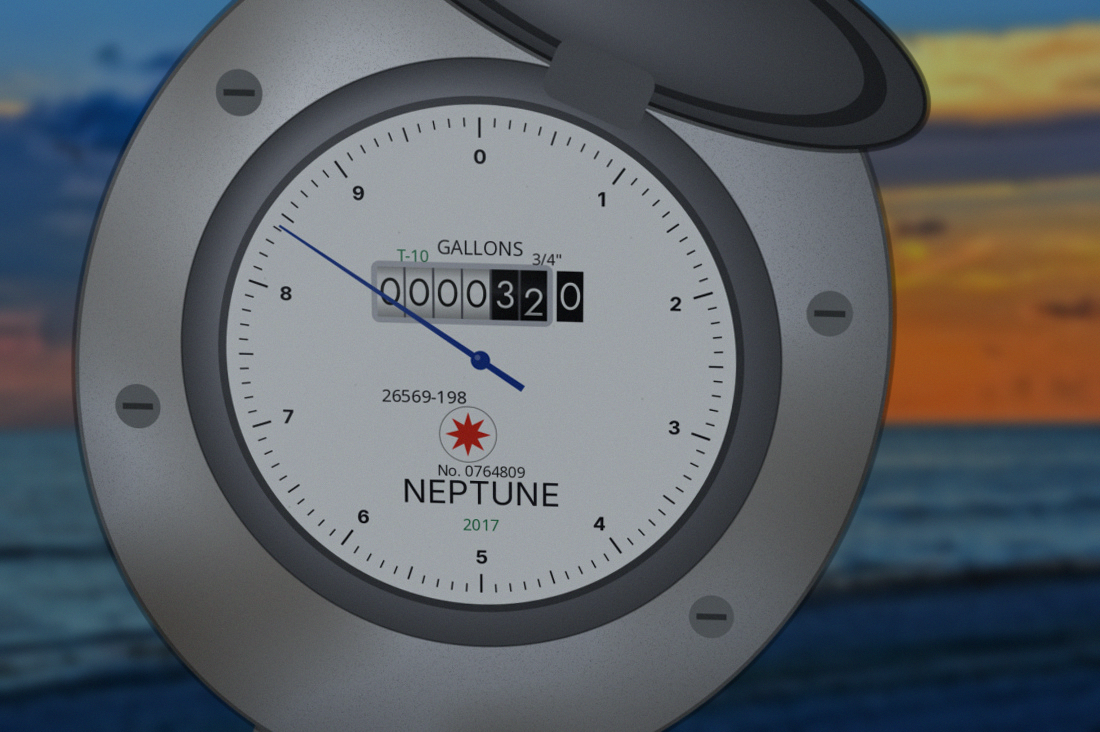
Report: 318.4,gal
